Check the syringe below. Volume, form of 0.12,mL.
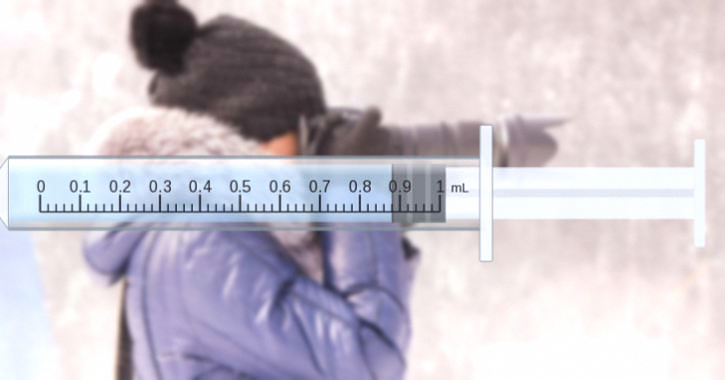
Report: 0.88,mL
